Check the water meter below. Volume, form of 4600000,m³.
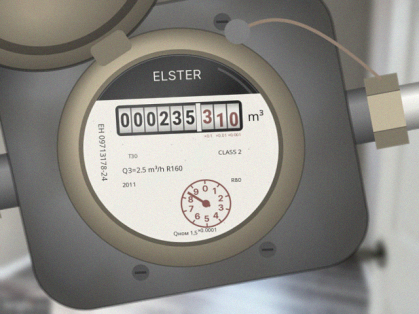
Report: 235.3098,m³
